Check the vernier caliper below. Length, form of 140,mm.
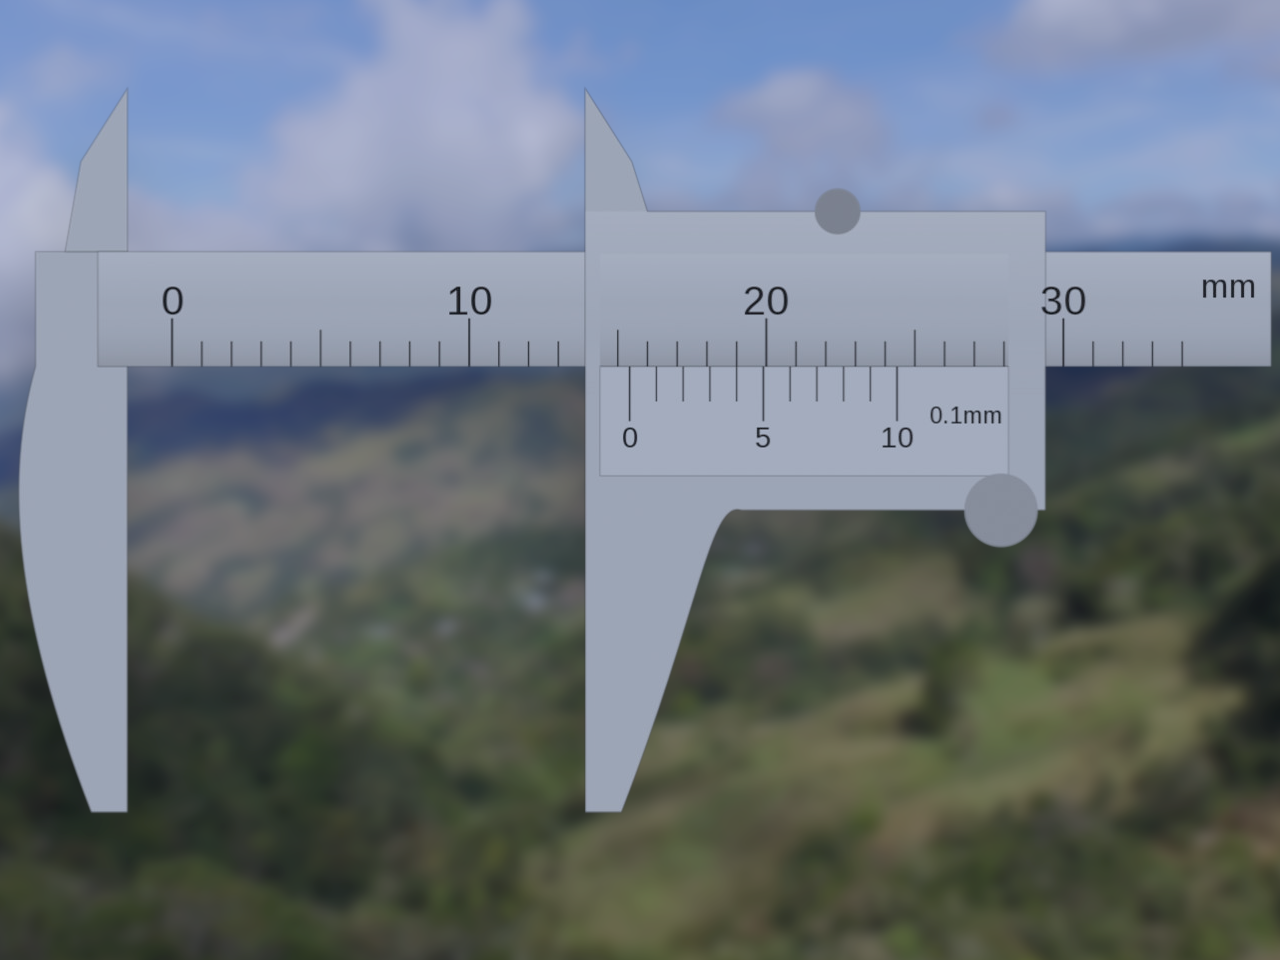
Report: 15.4,mm
